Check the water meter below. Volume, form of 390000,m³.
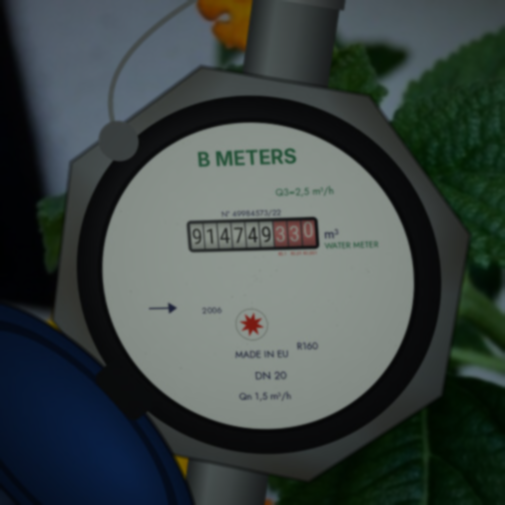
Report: 914749.330,m³
